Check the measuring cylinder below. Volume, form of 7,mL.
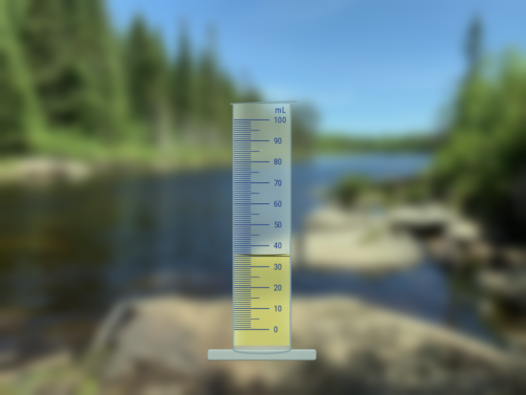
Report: 35,mL
